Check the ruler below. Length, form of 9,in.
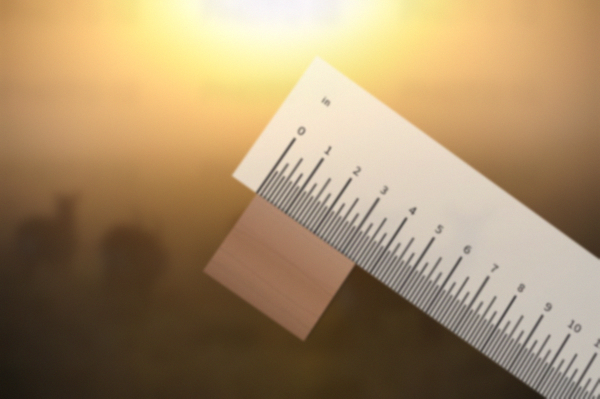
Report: 3.5,in
